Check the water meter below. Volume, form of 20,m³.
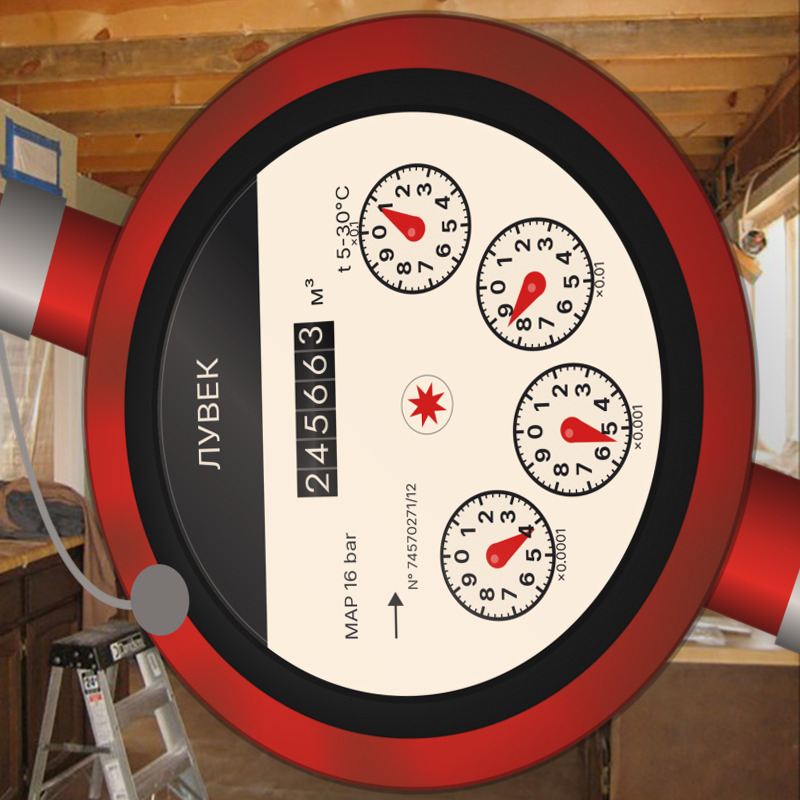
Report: 245663.0854,m³
